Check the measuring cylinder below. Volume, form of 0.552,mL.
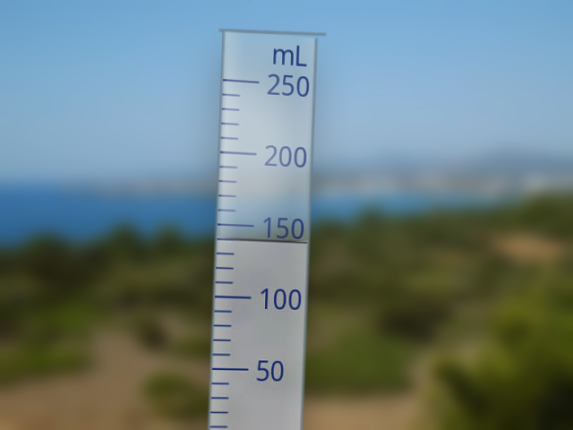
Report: 140,mL
